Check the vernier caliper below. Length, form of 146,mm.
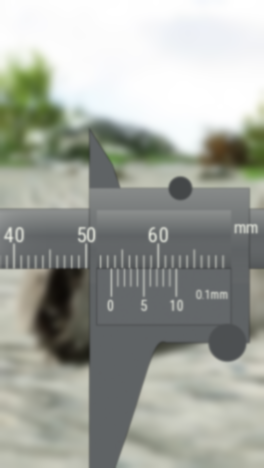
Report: 53.5,mm
